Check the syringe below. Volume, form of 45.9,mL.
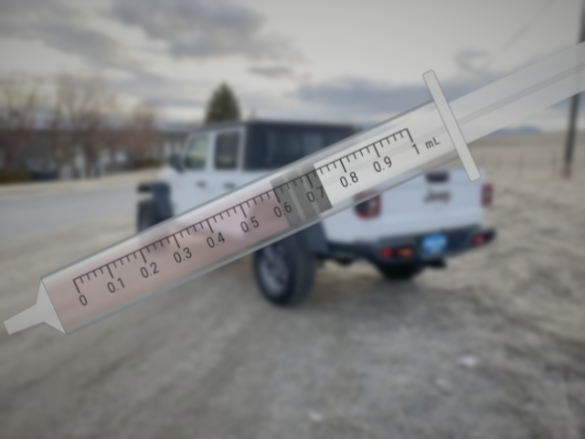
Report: 0.6,mL
